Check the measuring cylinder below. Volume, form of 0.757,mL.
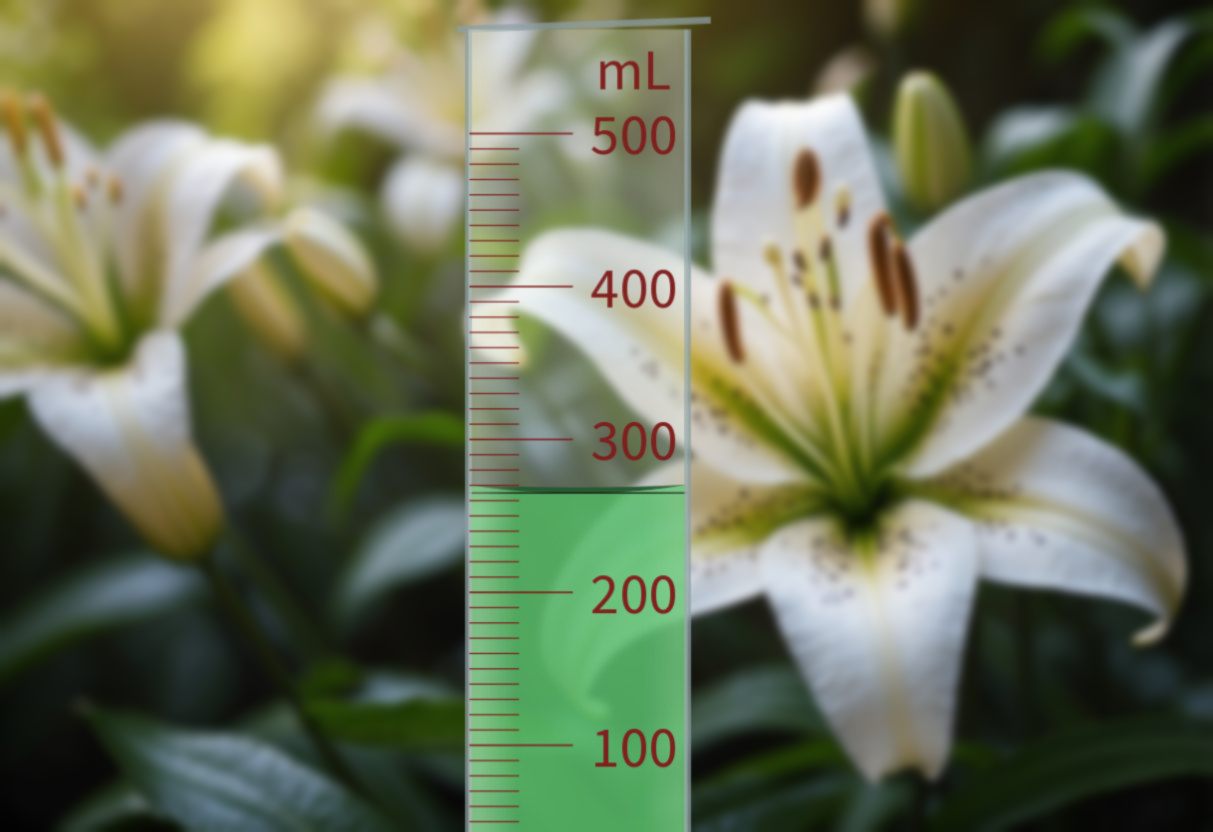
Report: 265,mL
